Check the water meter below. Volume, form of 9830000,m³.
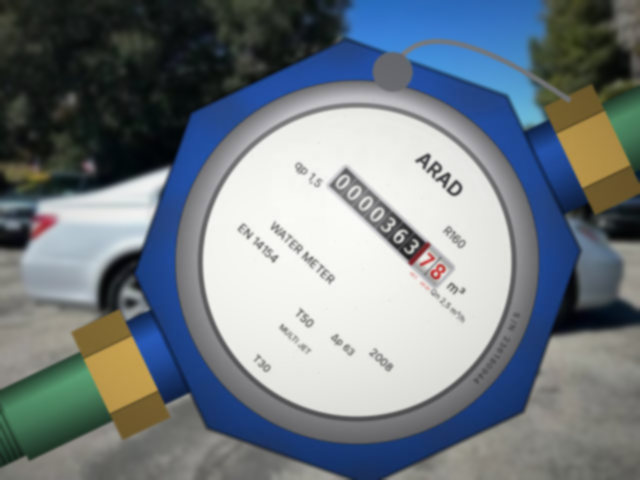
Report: 363.78,m³
